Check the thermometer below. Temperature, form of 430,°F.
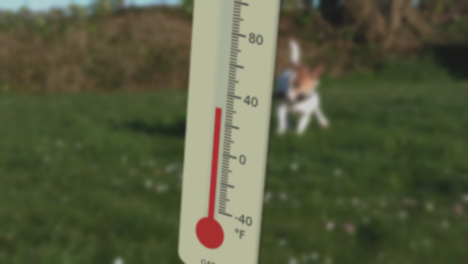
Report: 30,°F
